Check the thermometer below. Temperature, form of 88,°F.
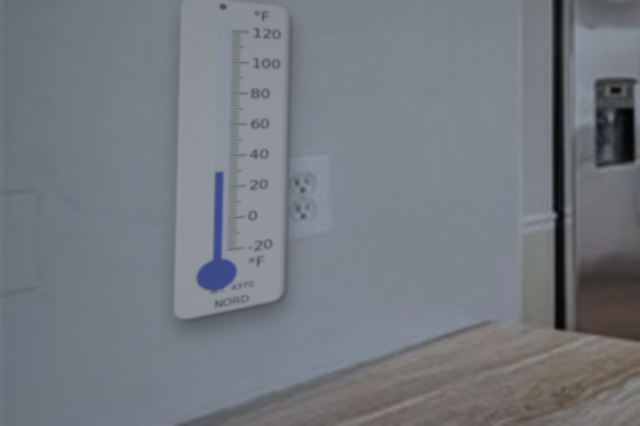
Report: 30,°F
